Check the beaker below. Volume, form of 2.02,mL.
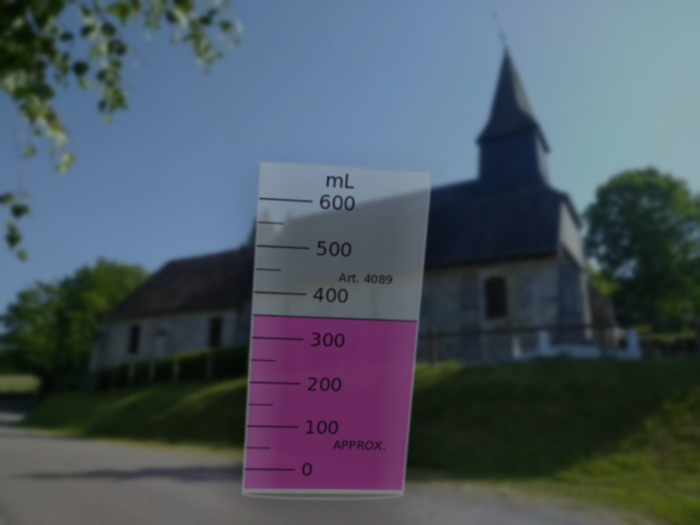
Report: 350,mL
